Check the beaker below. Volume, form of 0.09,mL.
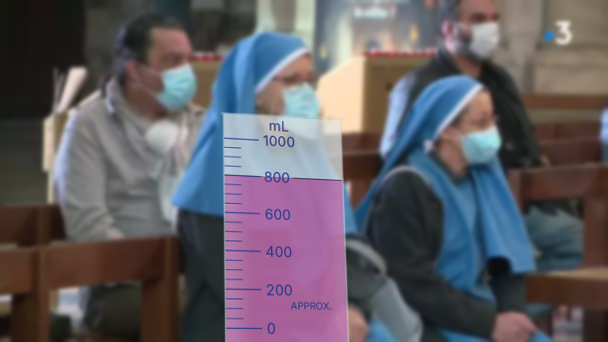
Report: 800,mL
